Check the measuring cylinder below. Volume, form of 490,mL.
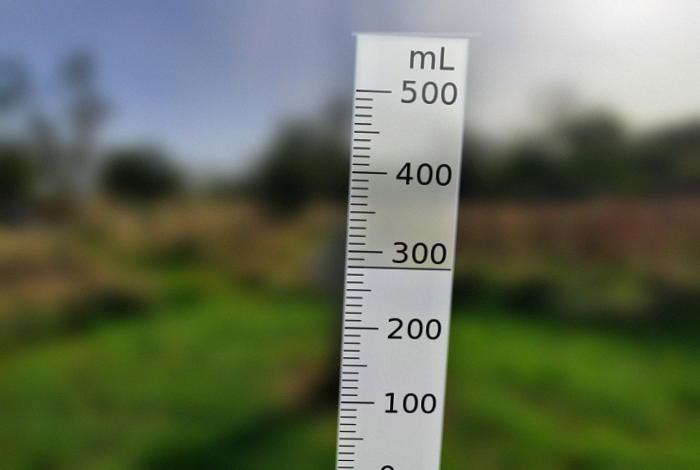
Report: 280,mL
